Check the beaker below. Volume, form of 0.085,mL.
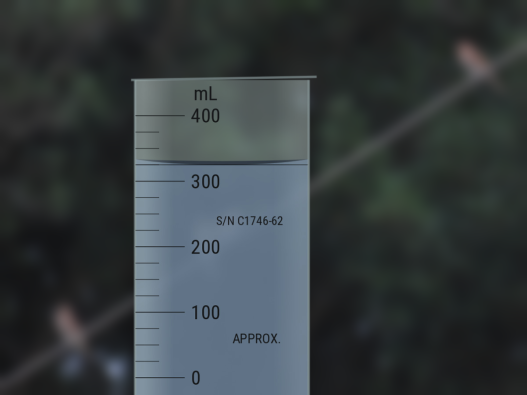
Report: 325,mL
